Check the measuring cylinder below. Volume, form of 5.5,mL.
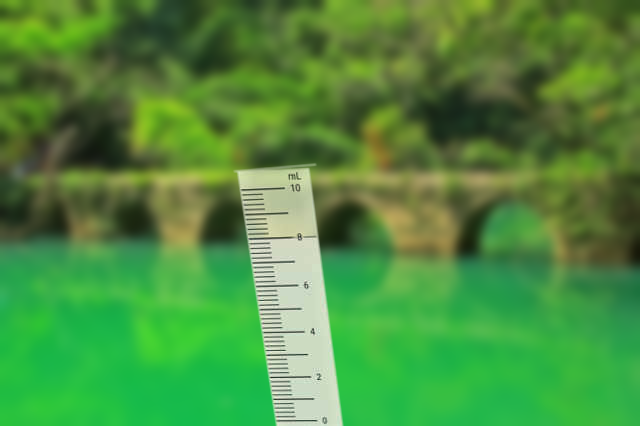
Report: 8,mL
